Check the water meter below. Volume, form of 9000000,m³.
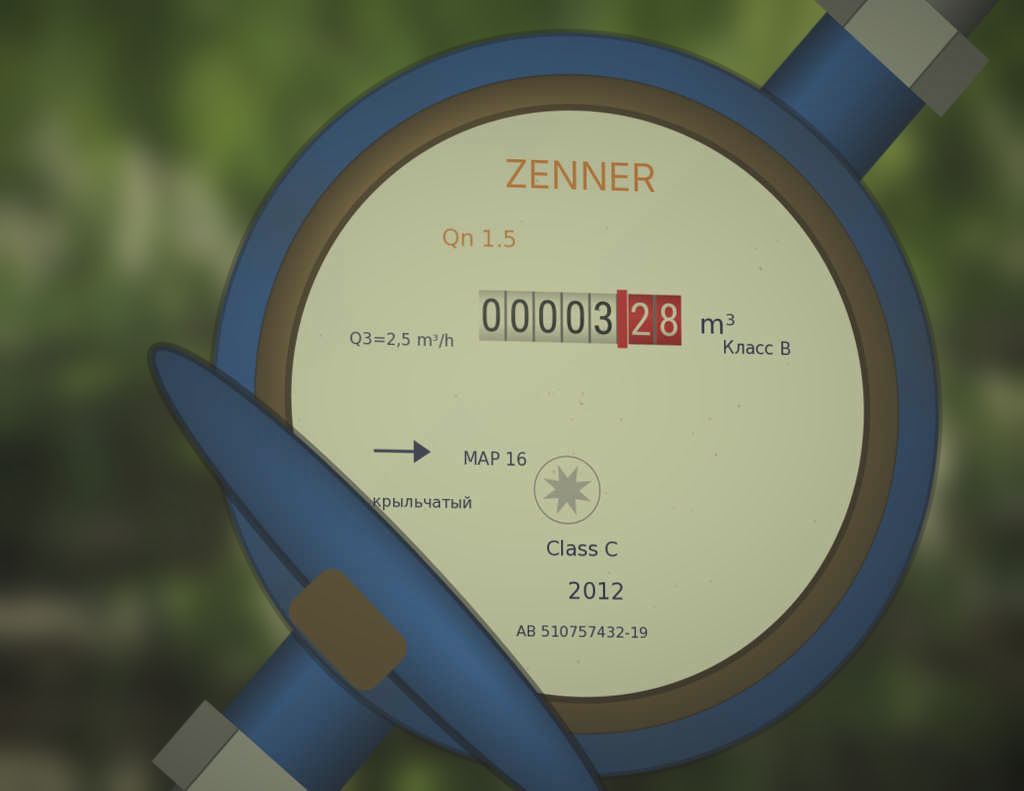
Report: 3.28,m³
